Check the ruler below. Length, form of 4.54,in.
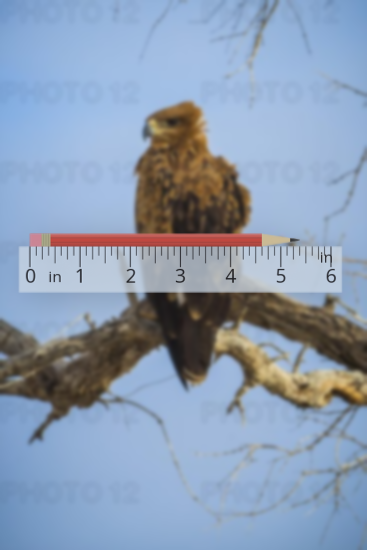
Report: 5.375,in
